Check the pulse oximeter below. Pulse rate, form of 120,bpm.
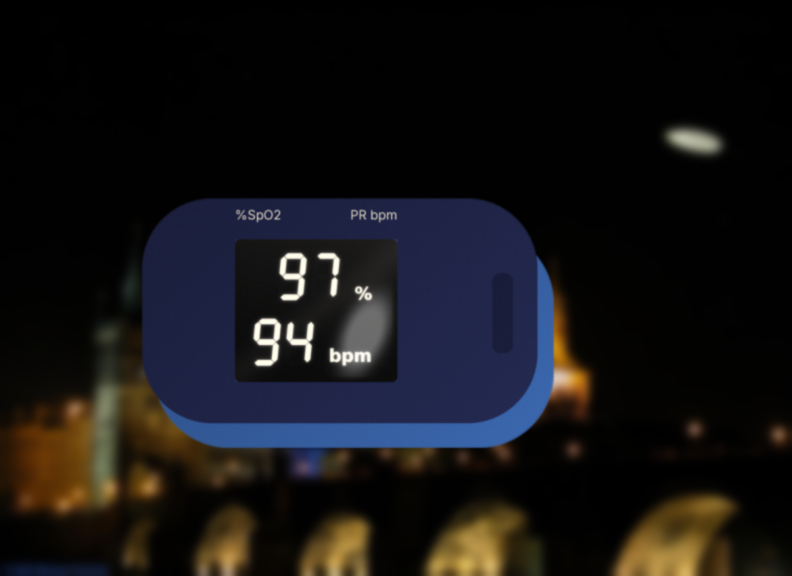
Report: 94,bpm
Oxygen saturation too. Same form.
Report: 97,%
